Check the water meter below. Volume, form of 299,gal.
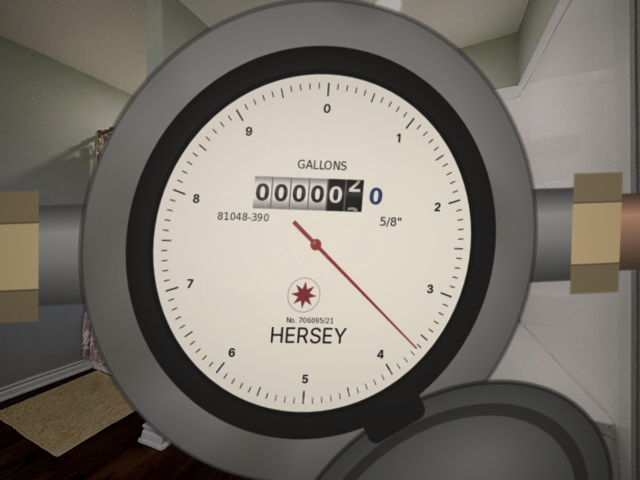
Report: 23.6,gal
